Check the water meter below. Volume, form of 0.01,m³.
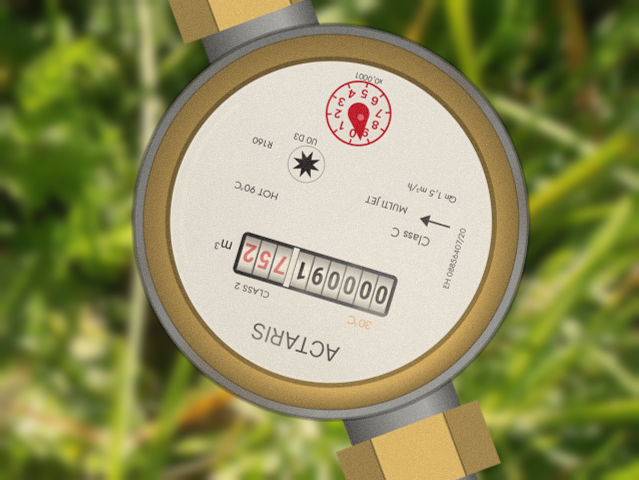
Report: 91.7519,m³
